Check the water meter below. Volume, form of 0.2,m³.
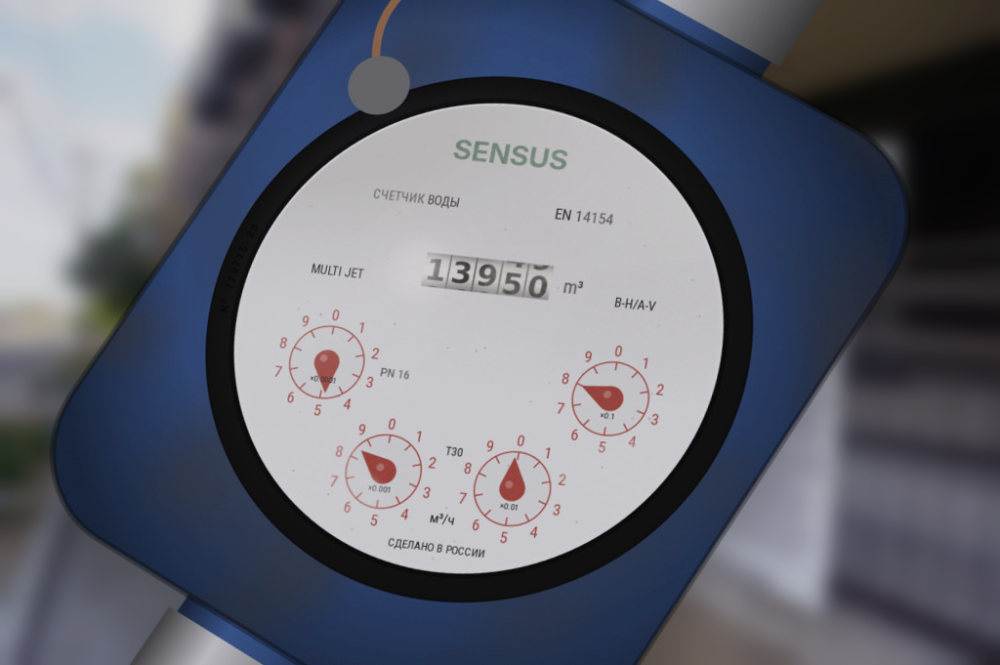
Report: 13949.7984,m³
